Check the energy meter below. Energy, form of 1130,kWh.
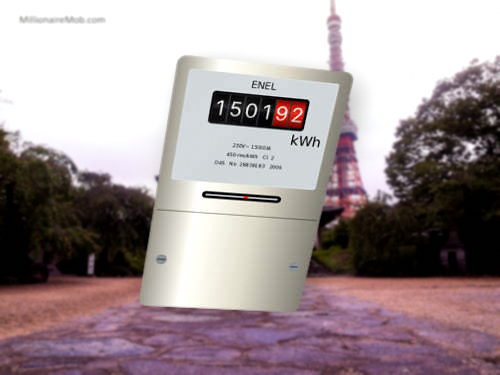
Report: 1501.92,kWh
